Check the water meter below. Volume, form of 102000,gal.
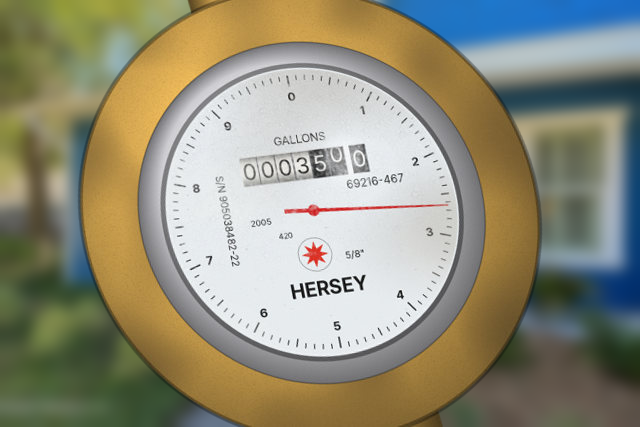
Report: 3502.6,gal
